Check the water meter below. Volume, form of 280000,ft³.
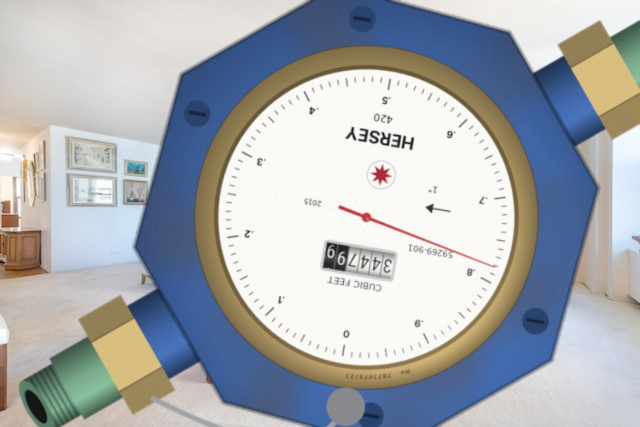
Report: 344798.78,ft³
